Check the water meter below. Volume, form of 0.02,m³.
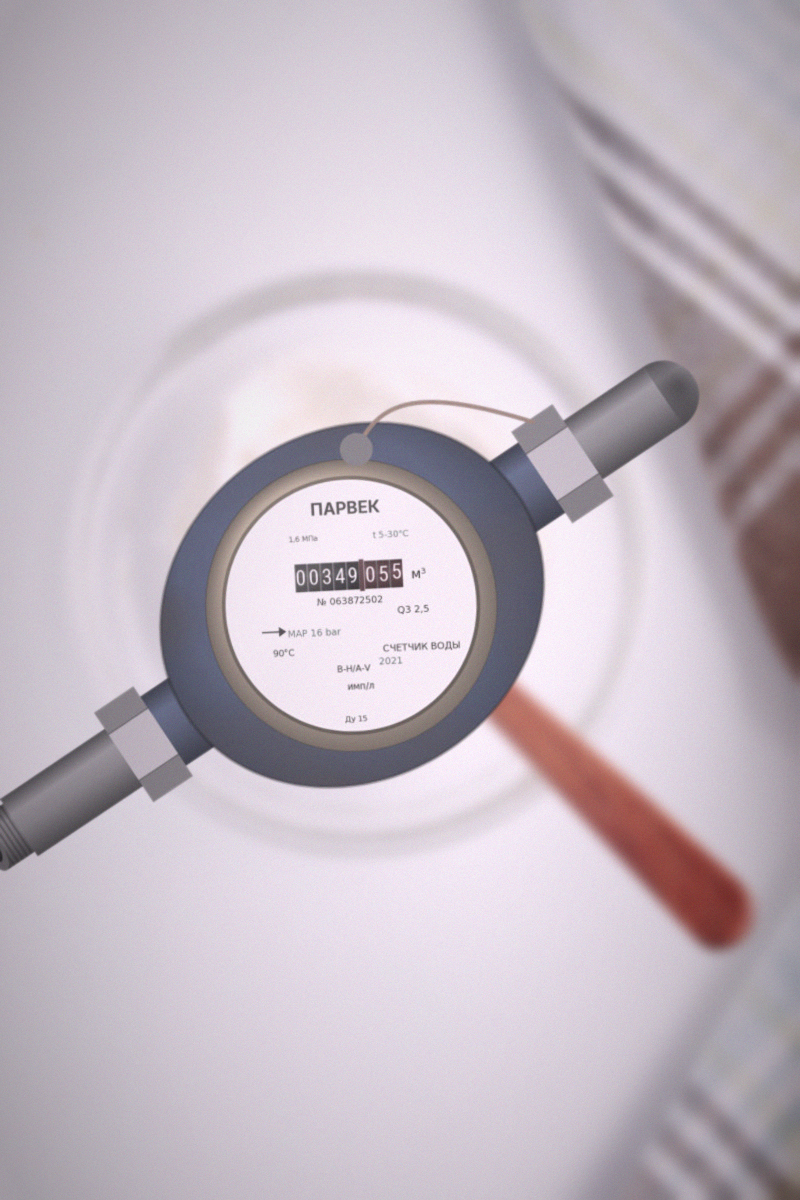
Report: 349.055,m³
